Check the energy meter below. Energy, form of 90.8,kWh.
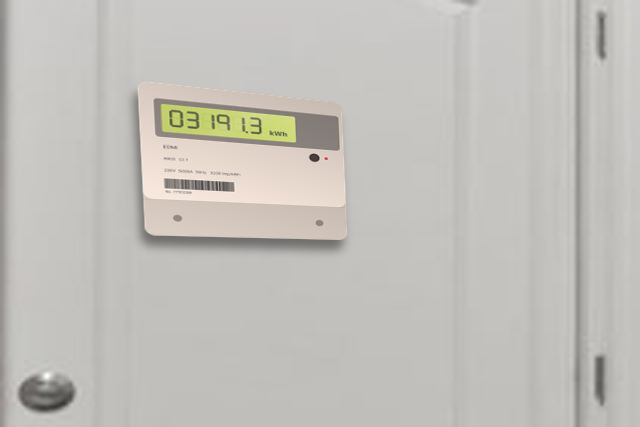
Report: 3191.3,kWh
